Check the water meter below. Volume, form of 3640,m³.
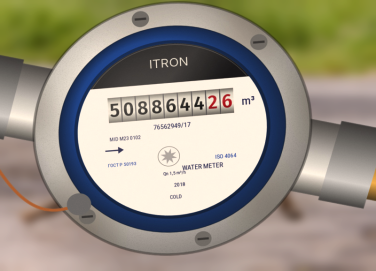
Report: 5088644.26,m³
